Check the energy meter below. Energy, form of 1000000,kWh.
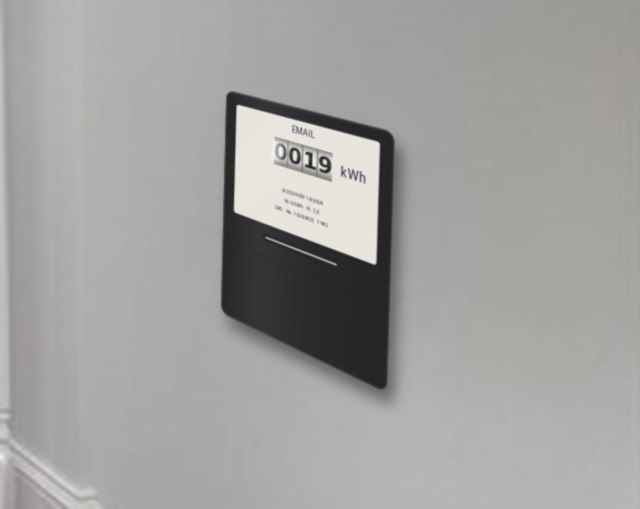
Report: 19,kWh
